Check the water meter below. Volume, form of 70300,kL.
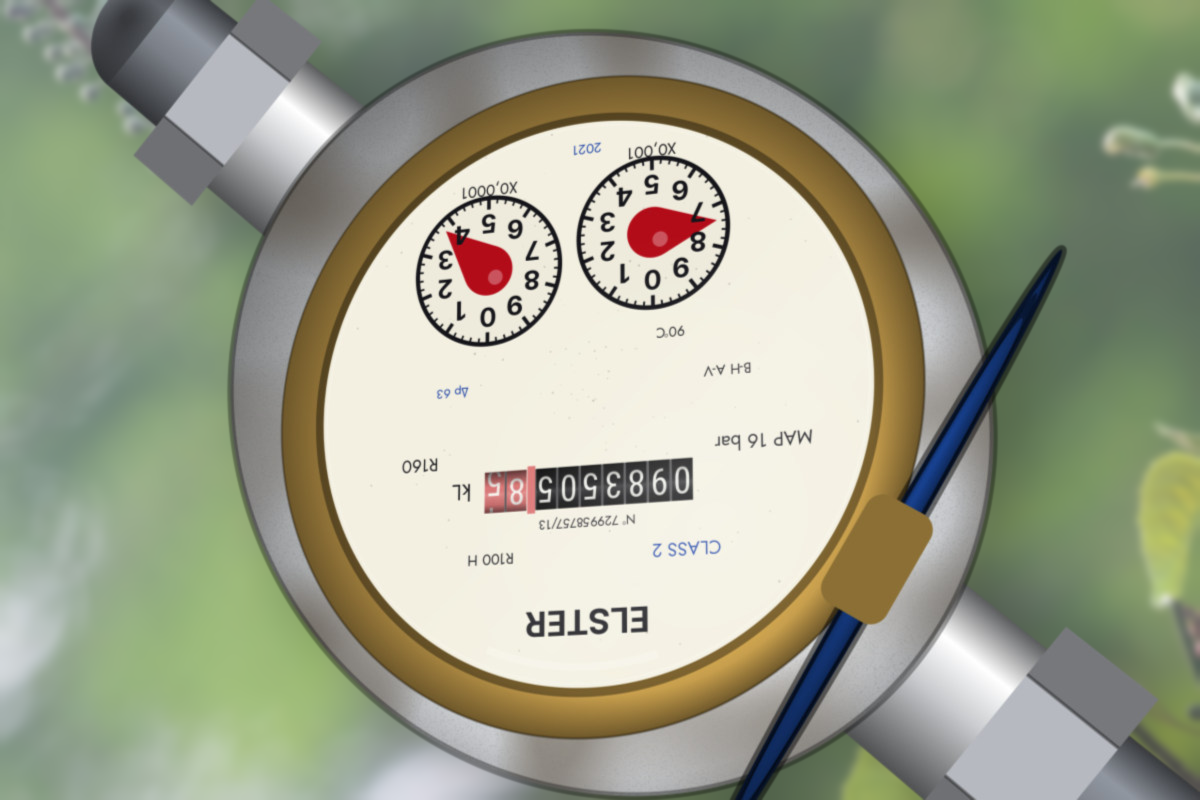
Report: 983505.8473,kL
